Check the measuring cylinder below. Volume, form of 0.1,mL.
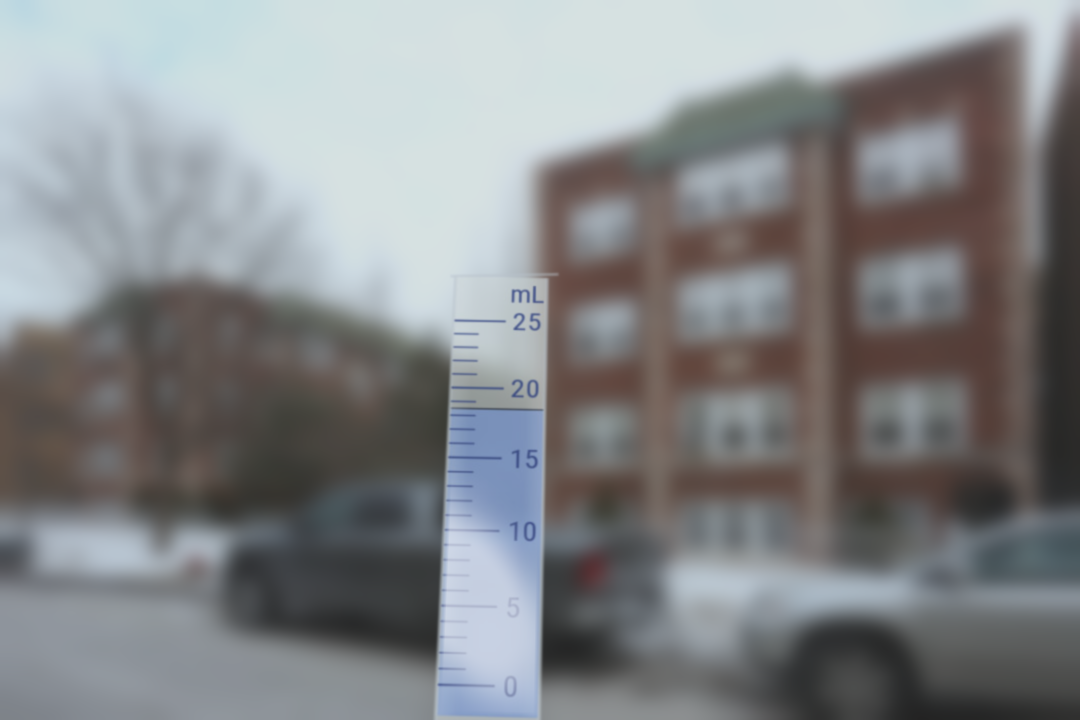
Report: 18.5,mL
